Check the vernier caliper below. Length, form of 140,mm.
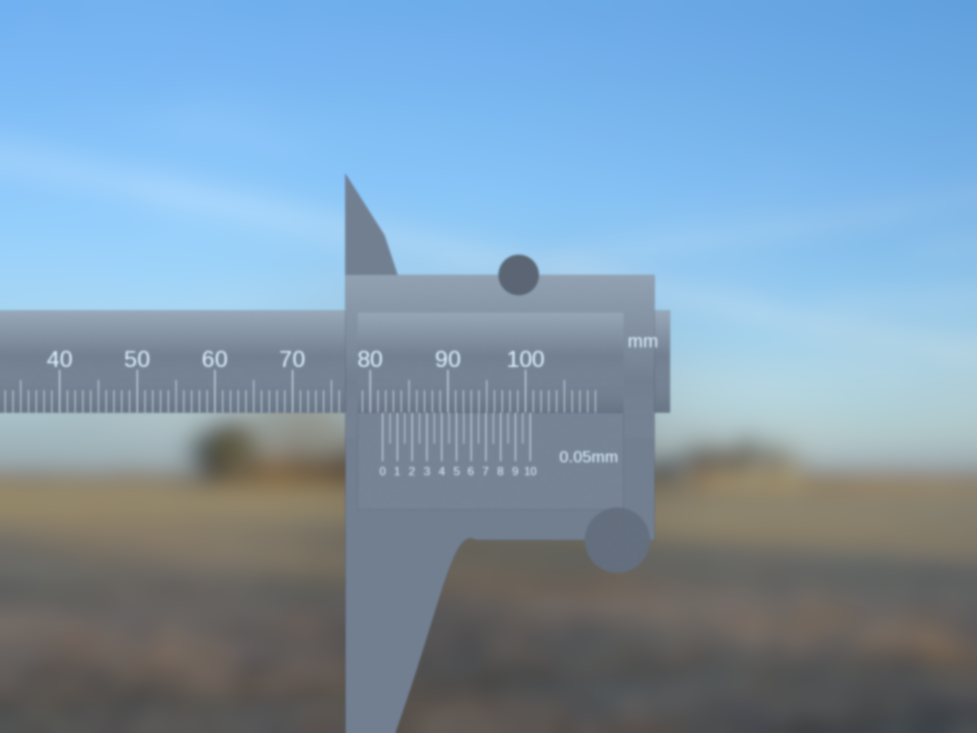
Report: 81.6,mm
